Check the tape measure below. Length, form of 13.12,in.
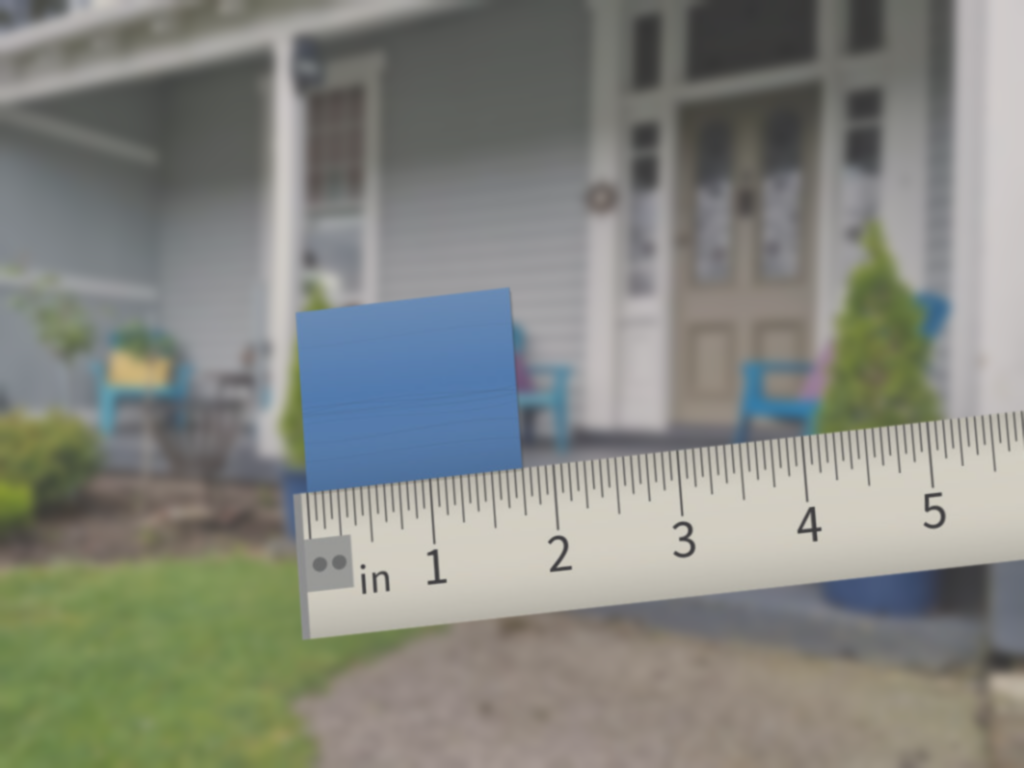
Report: 1.75,in
